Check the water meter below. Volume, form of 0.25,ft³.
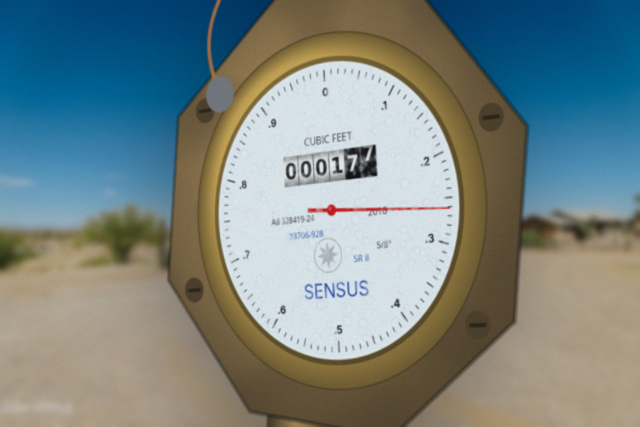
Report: 177.26,ft³
